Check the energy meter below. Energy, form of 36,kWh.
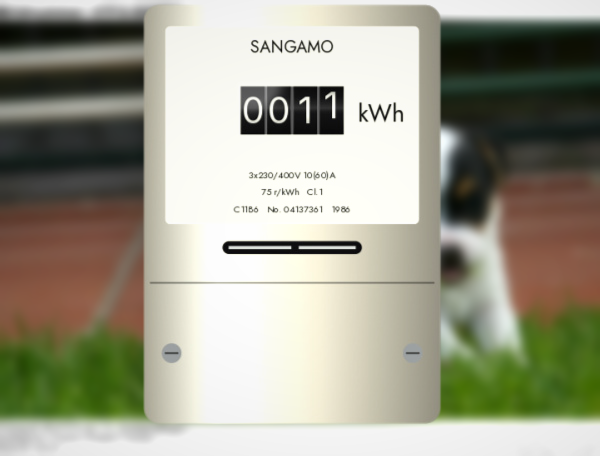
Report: 11,kWh
